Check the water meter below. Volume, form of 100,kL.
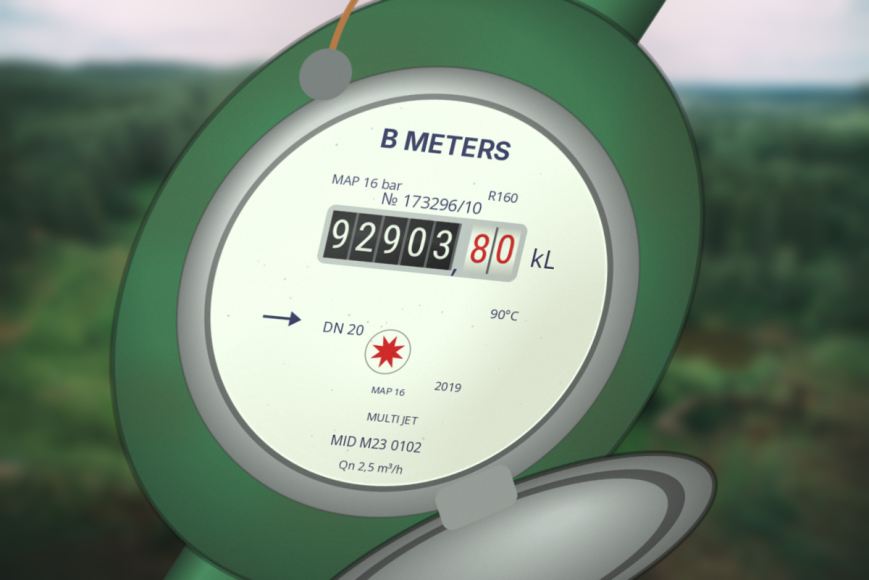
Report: 92903.80,kL
